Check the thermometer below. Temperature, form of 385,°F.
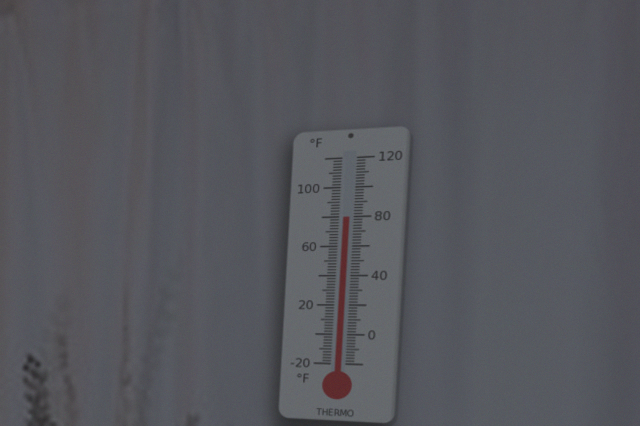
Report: 80,°F
